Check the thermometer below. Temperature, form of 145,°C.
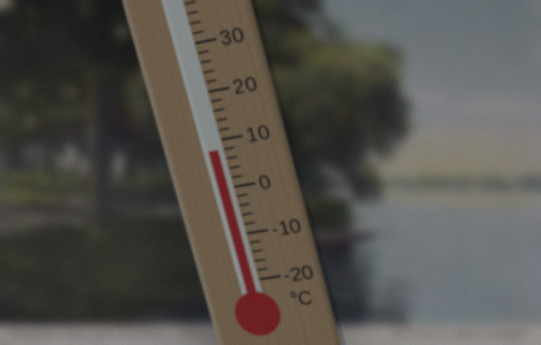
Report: 8,°C
